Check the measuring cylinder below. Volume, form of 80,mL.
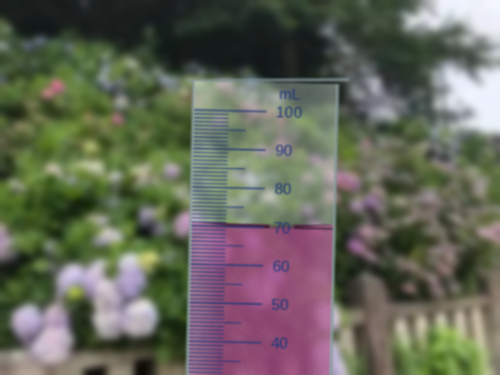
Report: 70,mL
